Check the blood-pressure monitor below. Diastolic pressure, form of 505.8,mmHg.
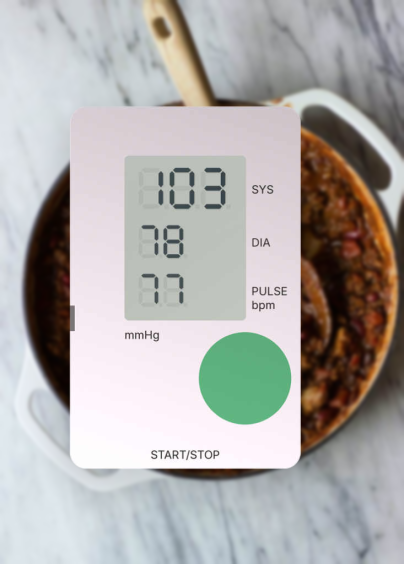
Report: 78,mmHg
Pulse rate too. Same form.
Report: 77,bpm
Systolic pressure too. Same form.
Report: 103,mmHg
